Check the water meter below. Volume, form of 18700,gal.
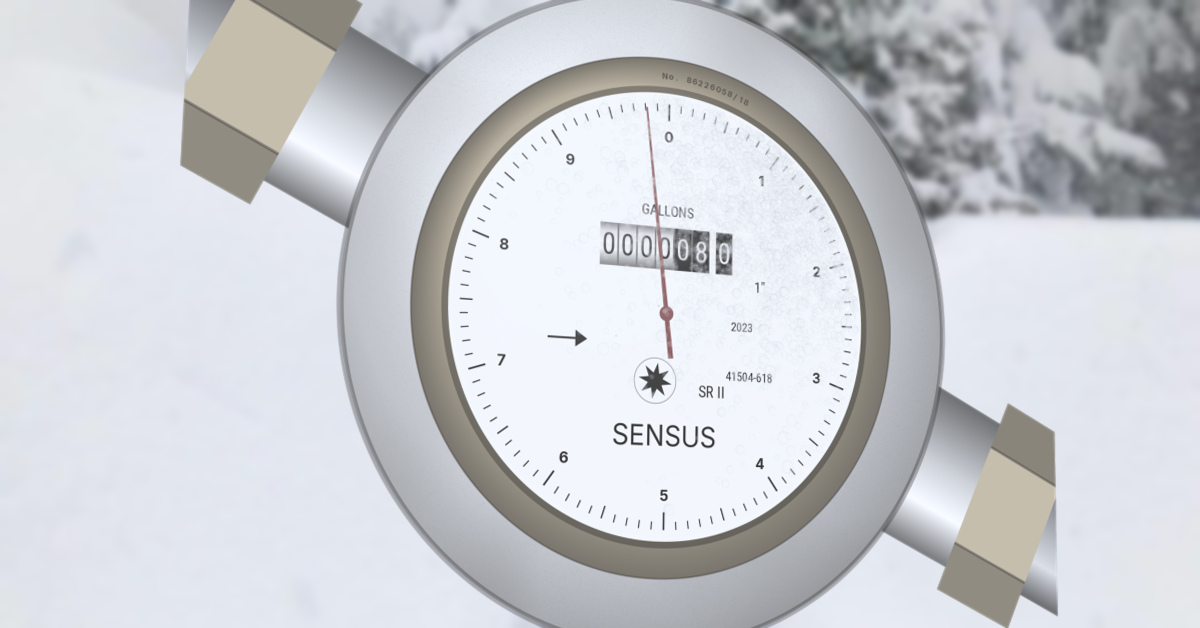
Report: 79.8,gal
